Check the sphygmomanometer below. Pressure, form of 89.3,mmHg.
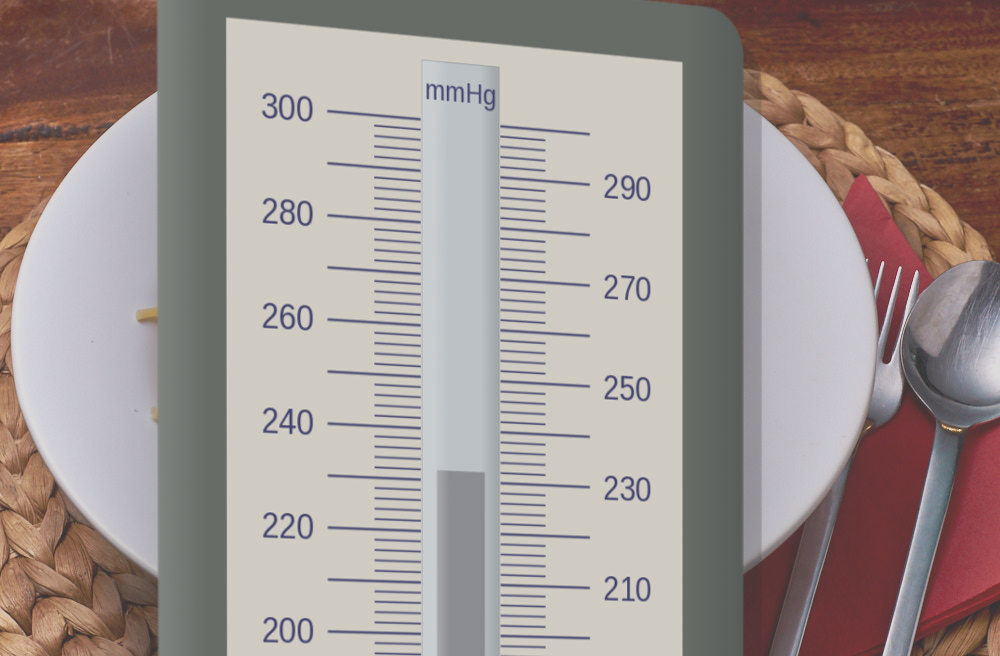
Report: 232,mmHg
